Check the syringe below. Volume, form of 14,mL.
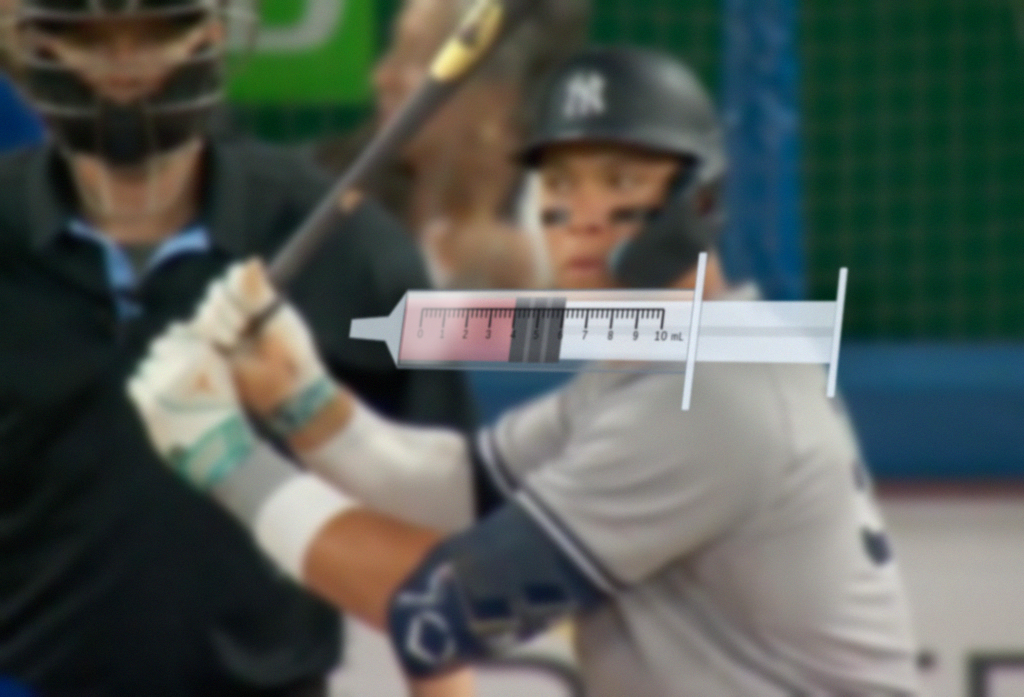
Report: 4,mL
